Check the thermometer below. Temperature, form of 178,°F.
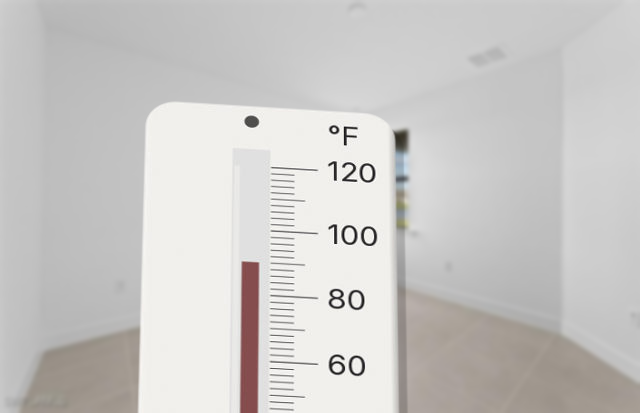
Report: 90,°F
